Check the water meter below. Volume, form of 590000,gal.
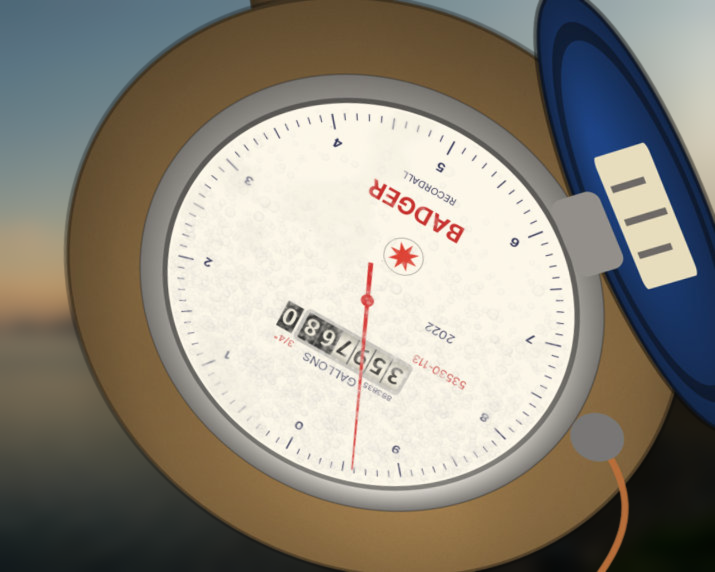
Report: 3597679.4,gal
